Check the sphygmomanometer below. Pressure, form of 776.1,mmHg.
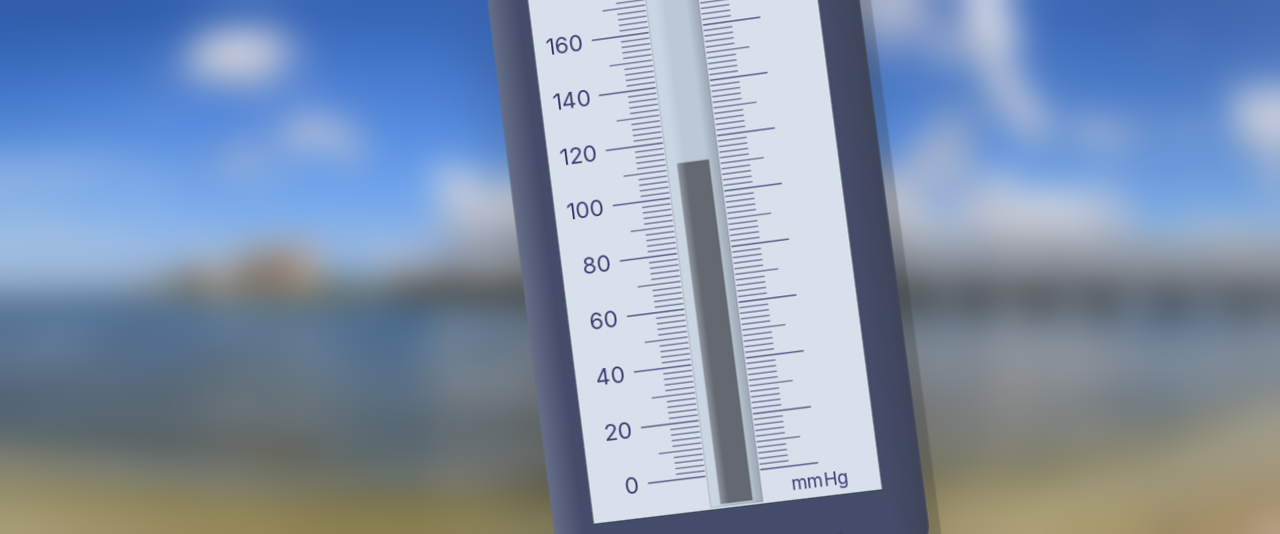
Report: 112,mmHg
